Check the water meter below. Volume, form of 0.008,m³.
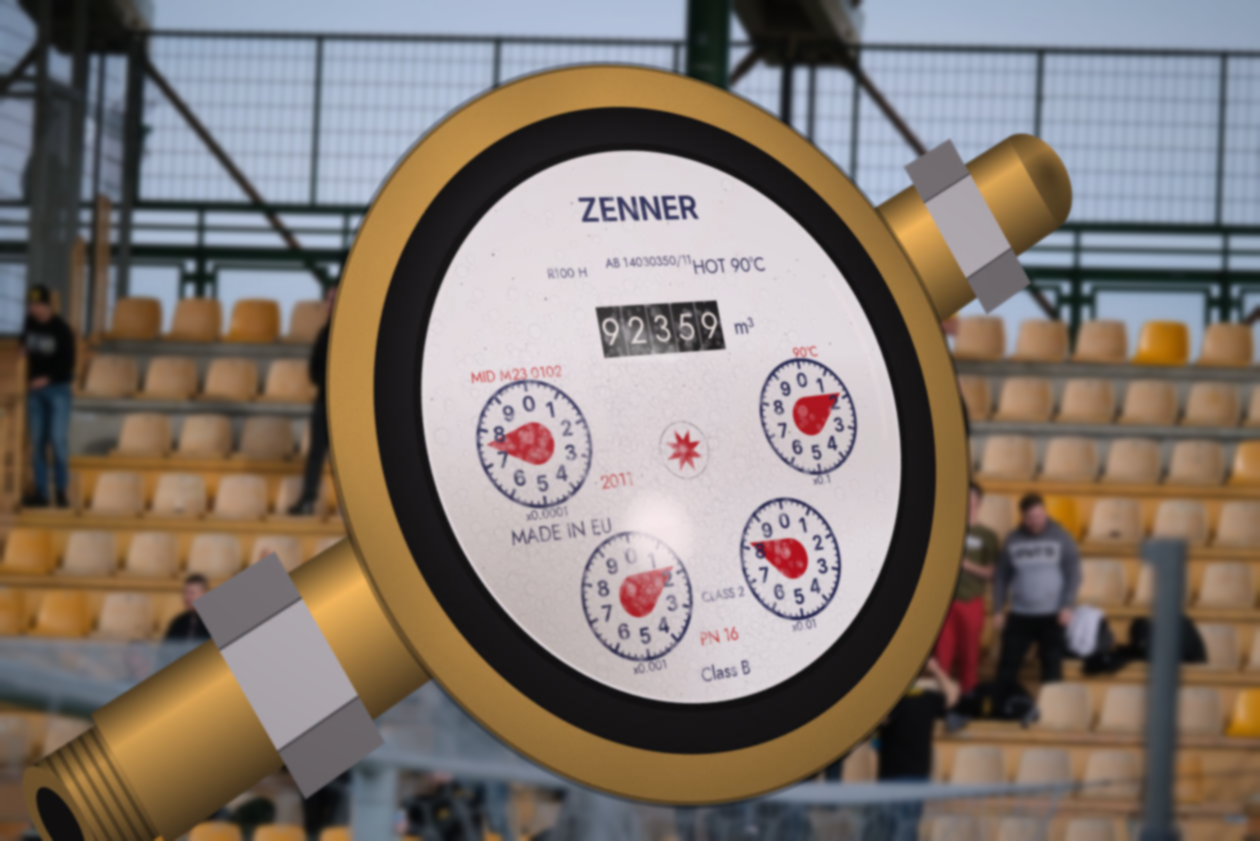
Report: 92359.1817,m³
